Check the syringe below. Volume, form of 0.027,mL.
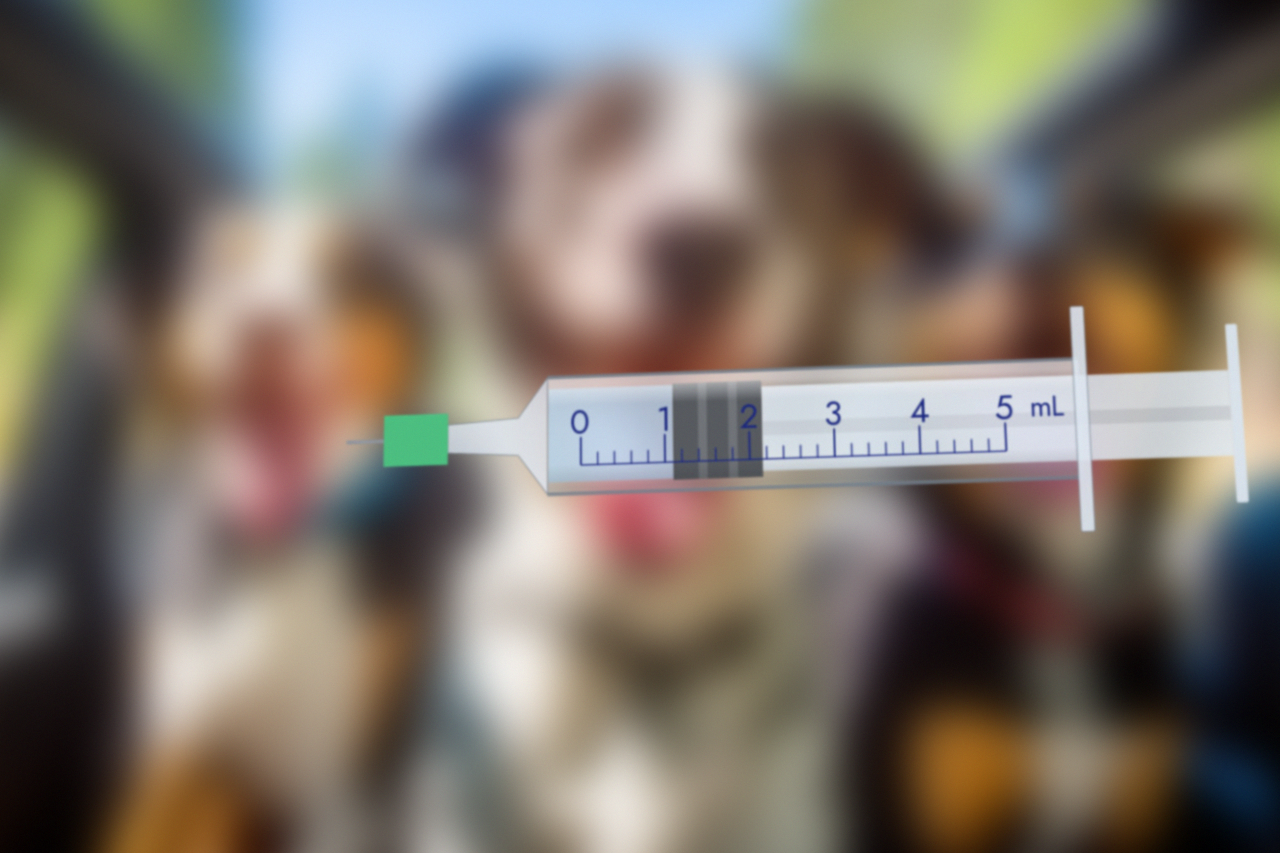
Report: 1.1,mL
